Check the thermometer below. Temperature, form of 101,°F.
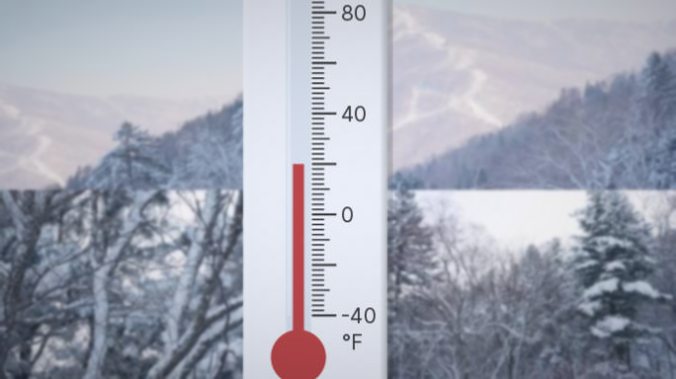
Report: 20,°F
